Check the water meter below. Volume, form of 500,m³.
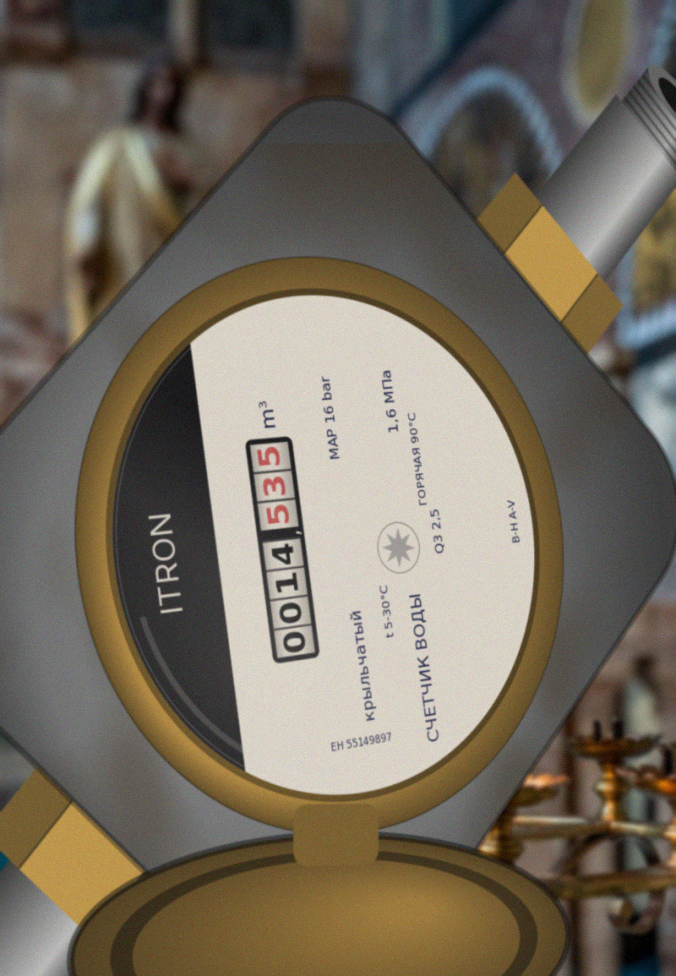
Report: 14.535,m³
